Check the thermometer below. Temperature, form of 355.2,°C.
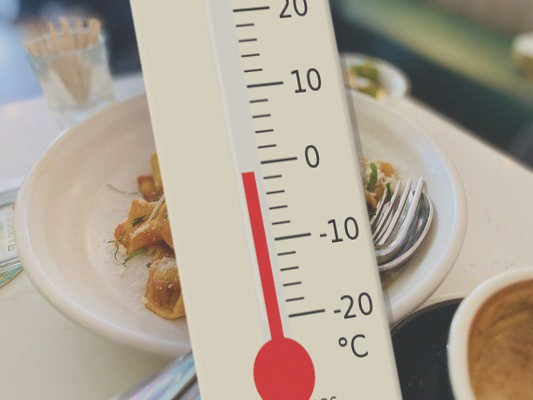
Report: -1,°C
